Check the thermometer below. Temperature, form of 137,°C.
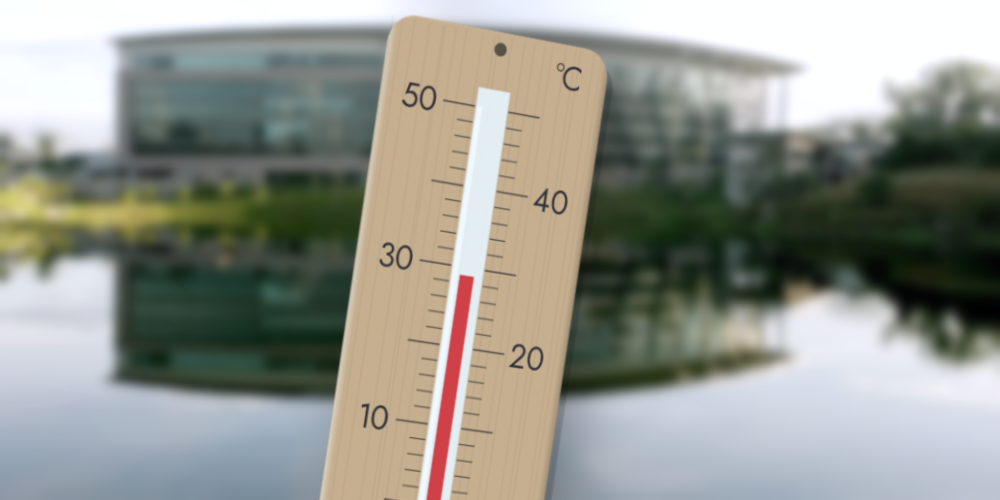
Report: 29,°C
